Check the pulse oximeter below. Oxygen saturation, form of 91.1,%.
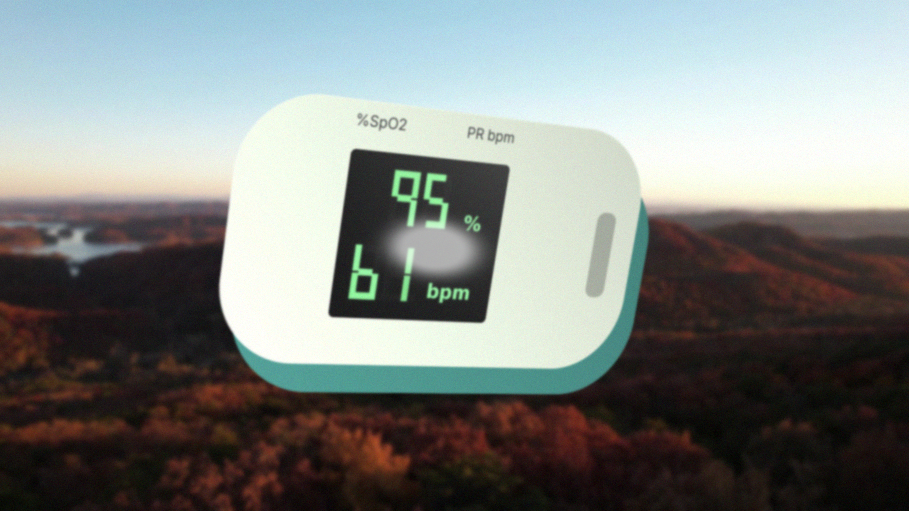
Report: 95,%
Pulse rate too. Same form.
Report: 61,bpm
